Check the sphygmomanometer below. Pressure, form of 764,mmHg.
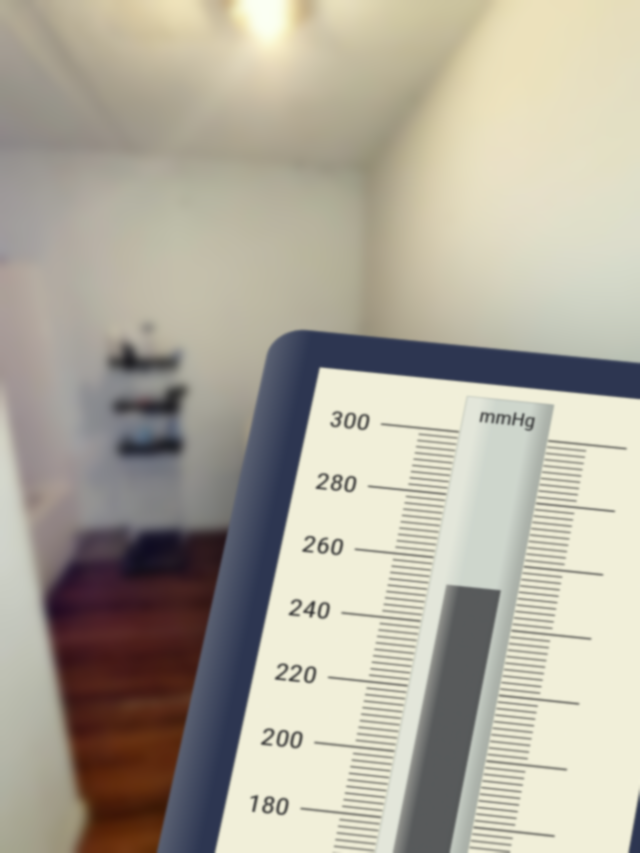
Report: 252,mmHg
